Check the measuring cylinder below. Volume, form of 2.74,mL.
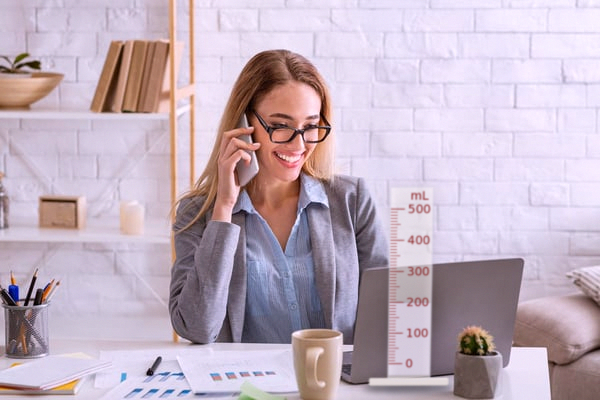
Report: 200,mL
